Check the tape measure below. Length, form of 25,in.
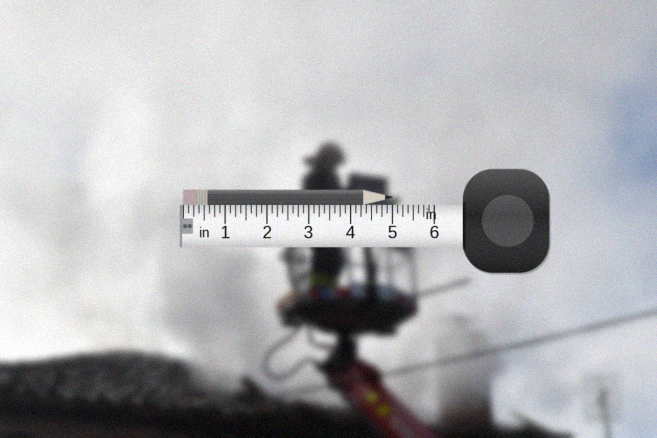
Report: 5,in
